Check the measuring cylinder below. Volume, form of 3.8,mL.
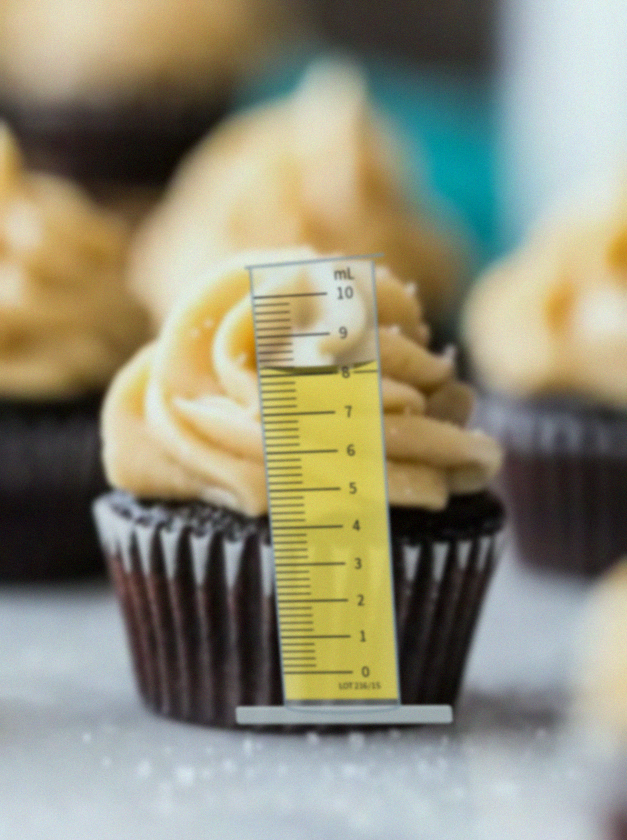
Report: 8,mL
